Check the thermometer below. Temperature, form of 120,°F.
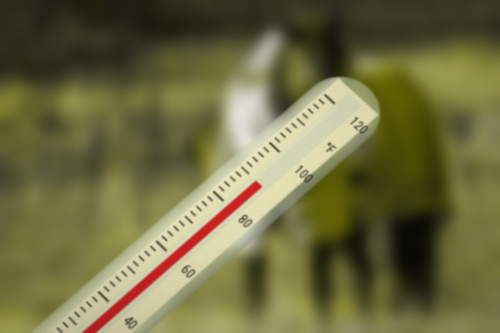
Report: 90,°F
